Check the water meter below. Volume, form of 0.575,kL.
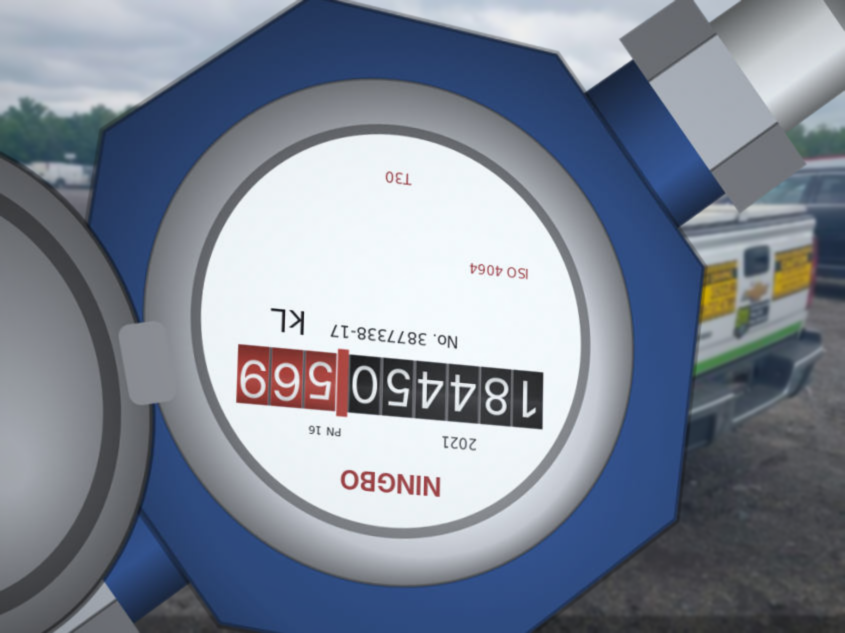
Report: 184450.569,kL
